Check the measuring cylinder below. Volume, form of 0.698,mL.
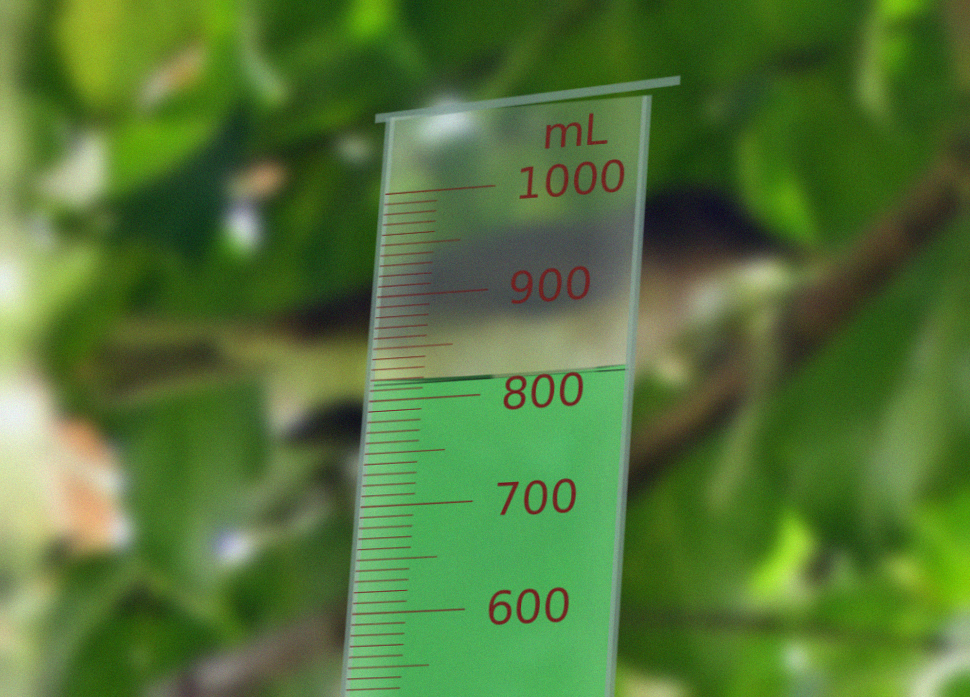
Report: 815,mL
